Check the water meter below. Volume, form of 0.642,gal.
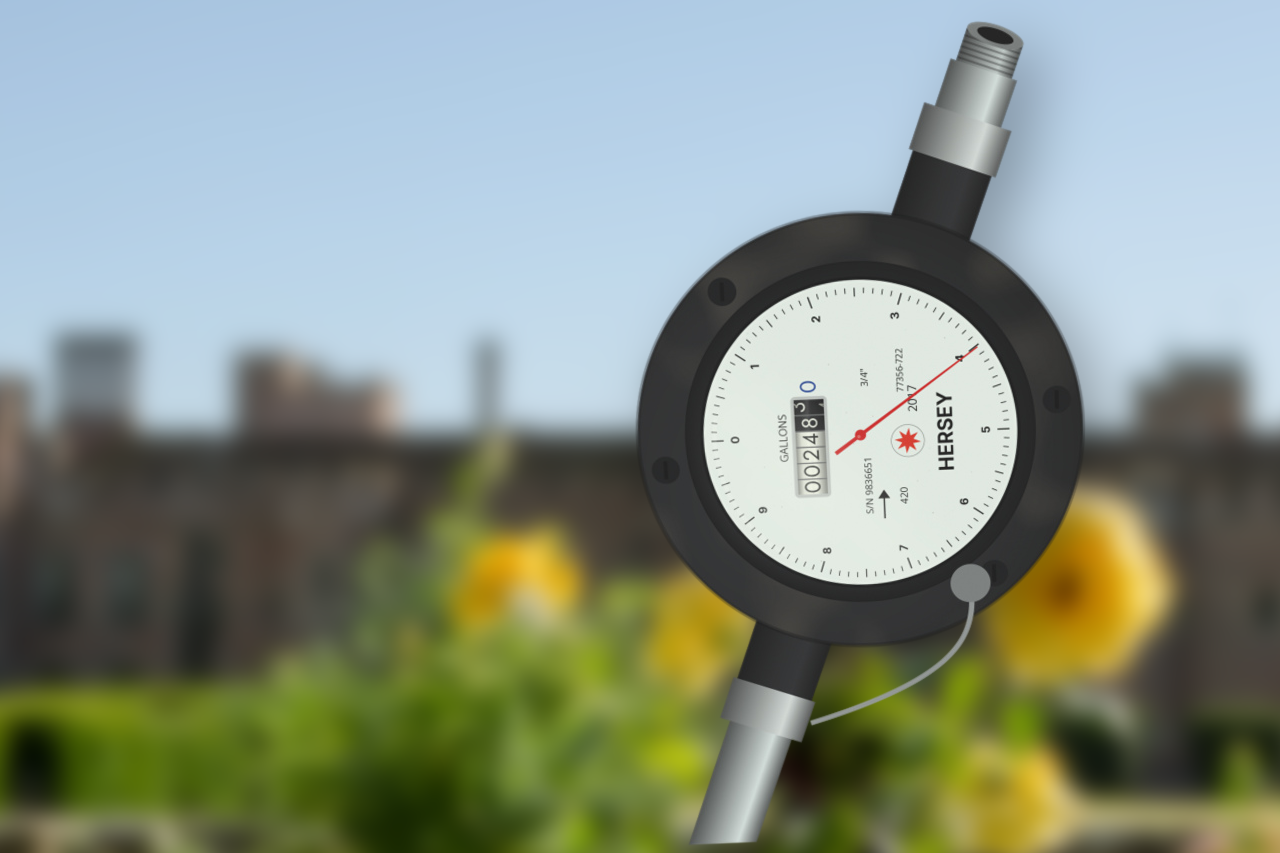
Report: 24834.0,gal
